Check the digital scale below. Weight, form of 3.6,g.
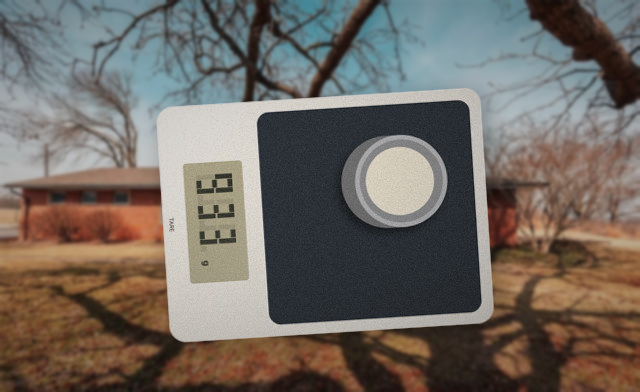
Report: 933,g
